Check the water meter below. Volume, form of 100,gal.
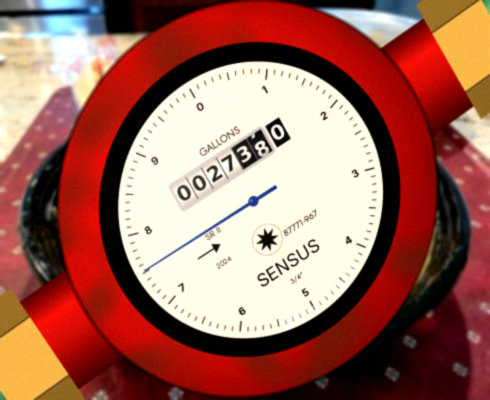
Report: 27377.5,gal
